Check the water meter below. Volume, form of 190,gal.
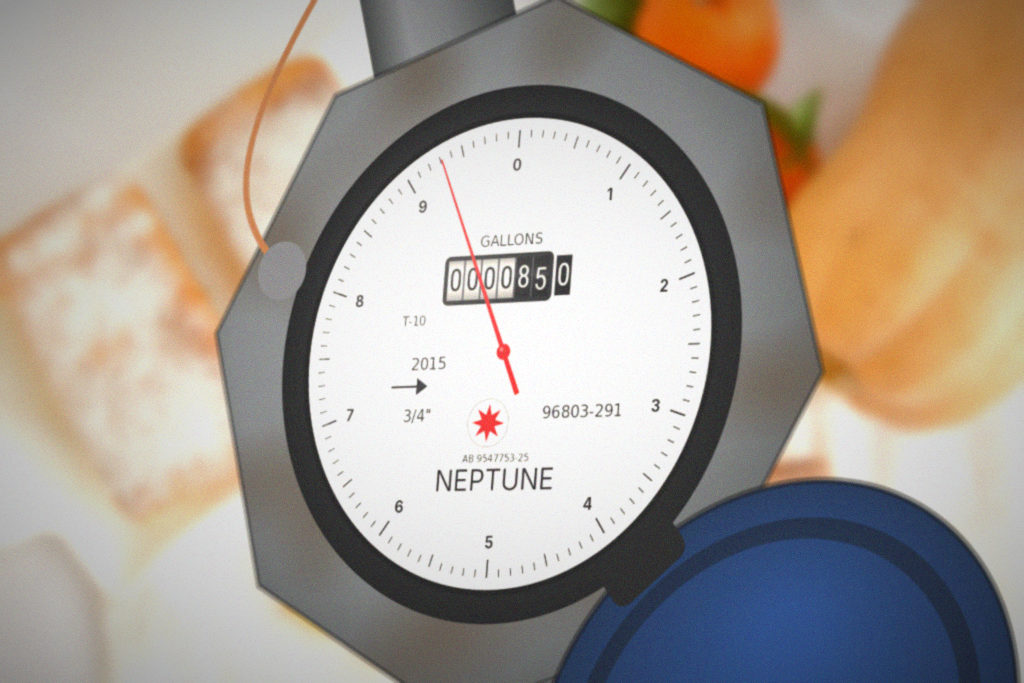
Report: 849.3,gal
